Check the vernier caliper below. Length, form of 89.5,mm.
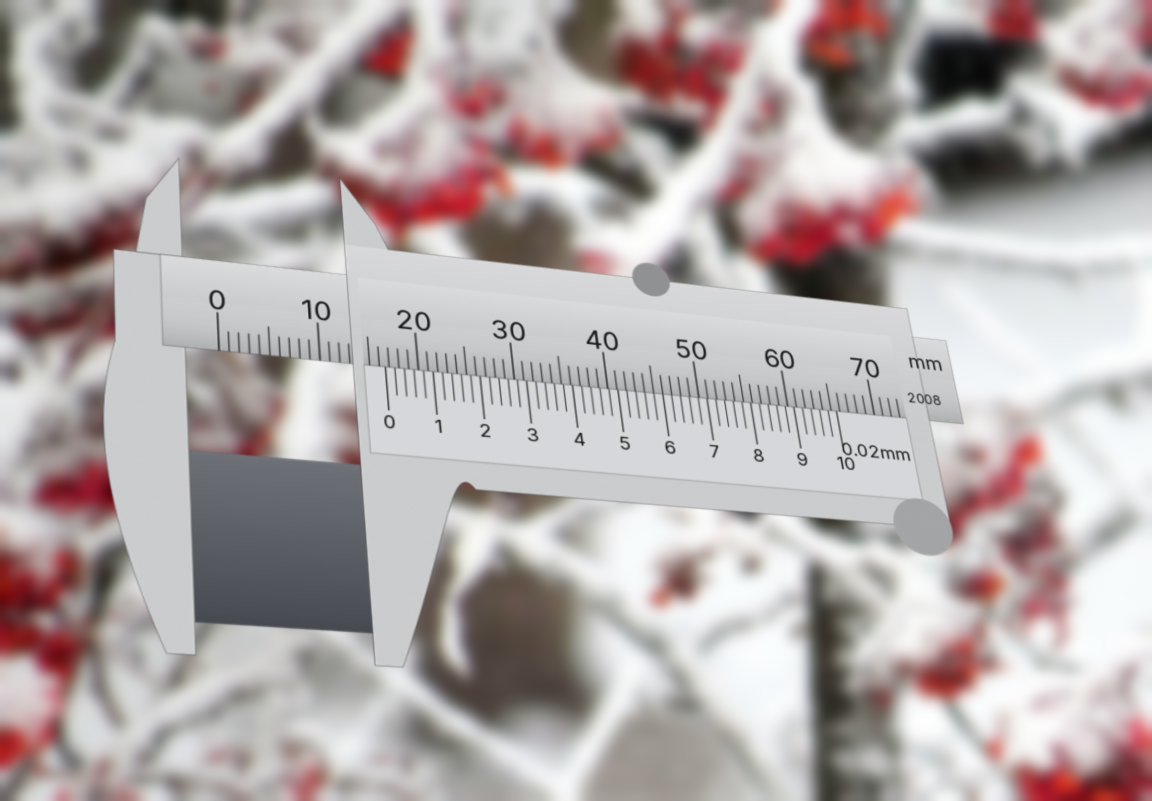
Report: 16.6,mm
